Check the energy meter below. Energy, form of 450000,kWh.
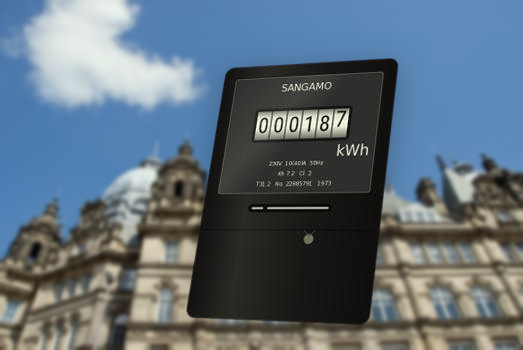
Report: 187,kWh
